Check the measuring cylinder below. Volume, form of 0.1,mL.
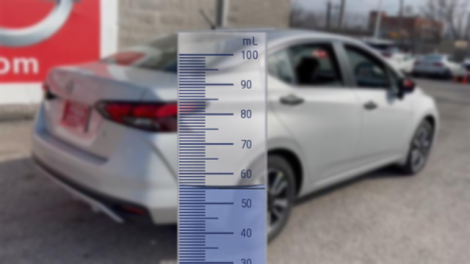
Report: 55,mL
